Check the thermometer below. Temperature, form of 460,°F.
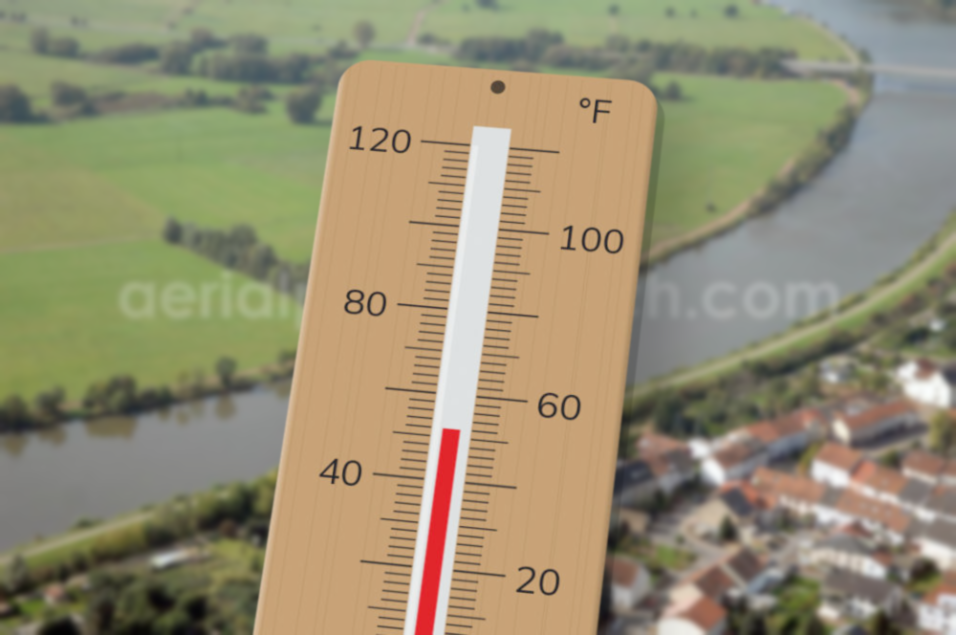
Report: 52,°F
